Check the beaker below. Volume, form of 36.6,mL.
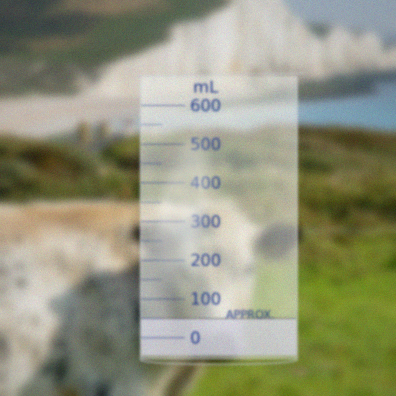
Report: 50,mL
